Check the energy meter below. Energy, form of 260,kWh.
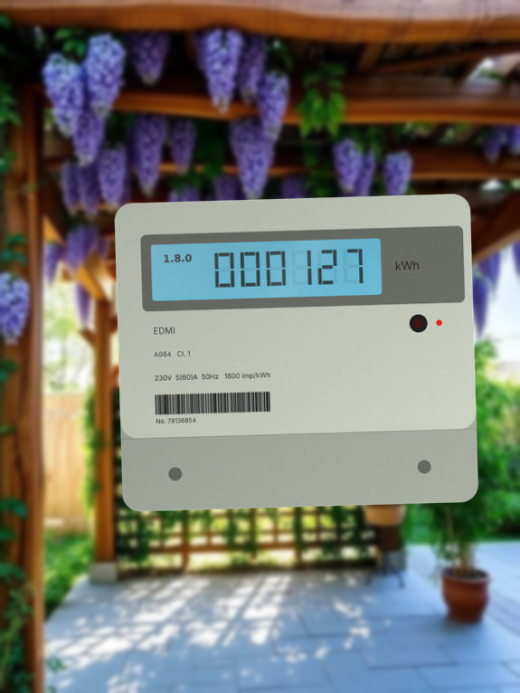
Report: 127,kWh
